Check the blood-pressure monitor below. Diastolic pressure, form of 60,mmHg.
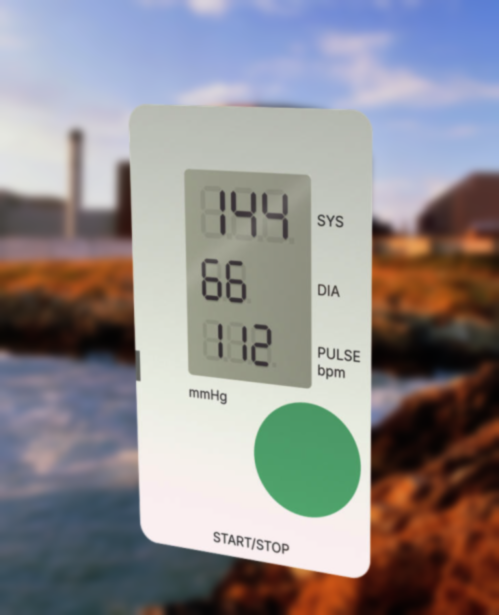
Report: 66,mmHg
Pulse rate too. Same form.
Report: 112,bpm
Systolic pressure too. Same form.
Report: 144,mmHg
